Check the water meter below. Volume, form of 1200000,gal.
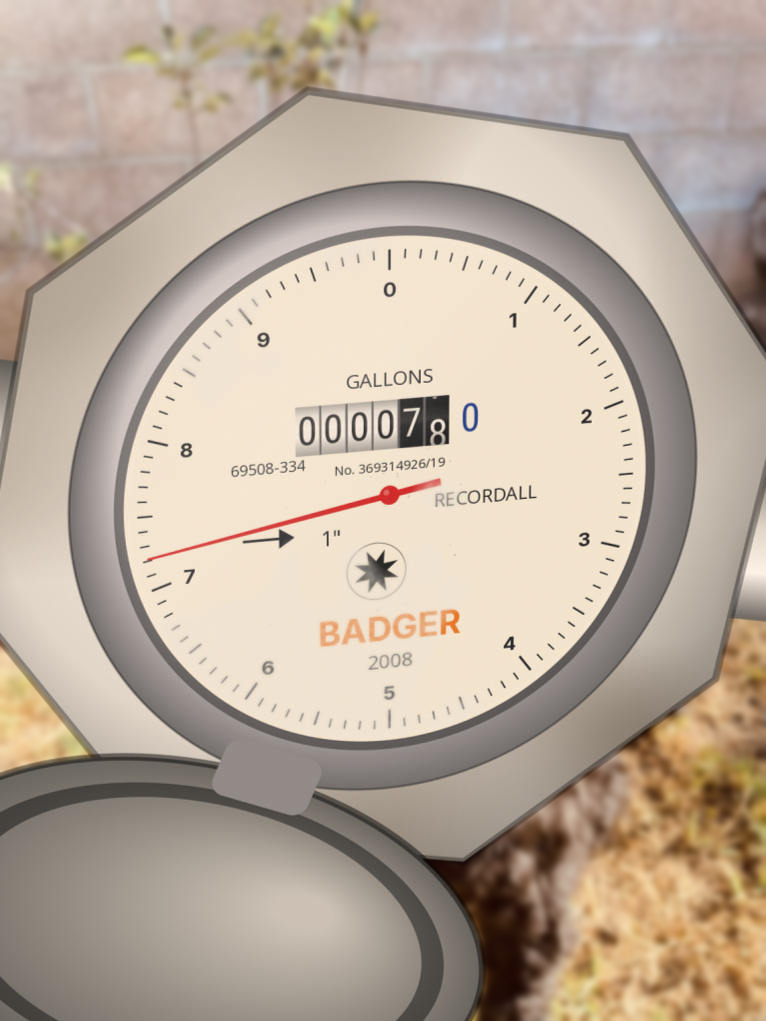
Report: 777.2,gal
